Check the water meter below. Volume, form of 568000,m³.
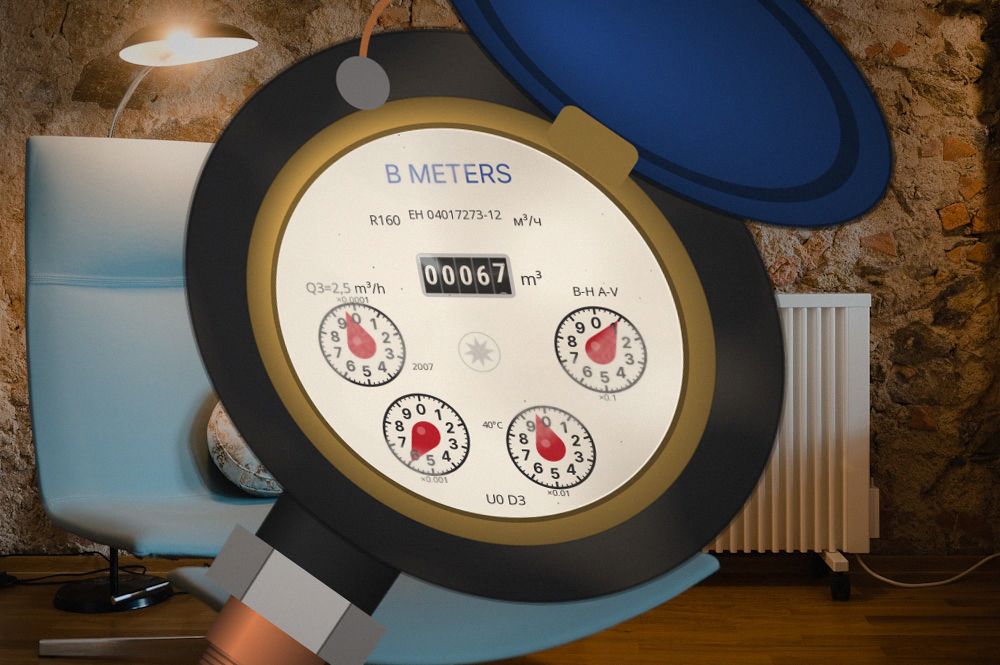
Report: 67.0959,m³
